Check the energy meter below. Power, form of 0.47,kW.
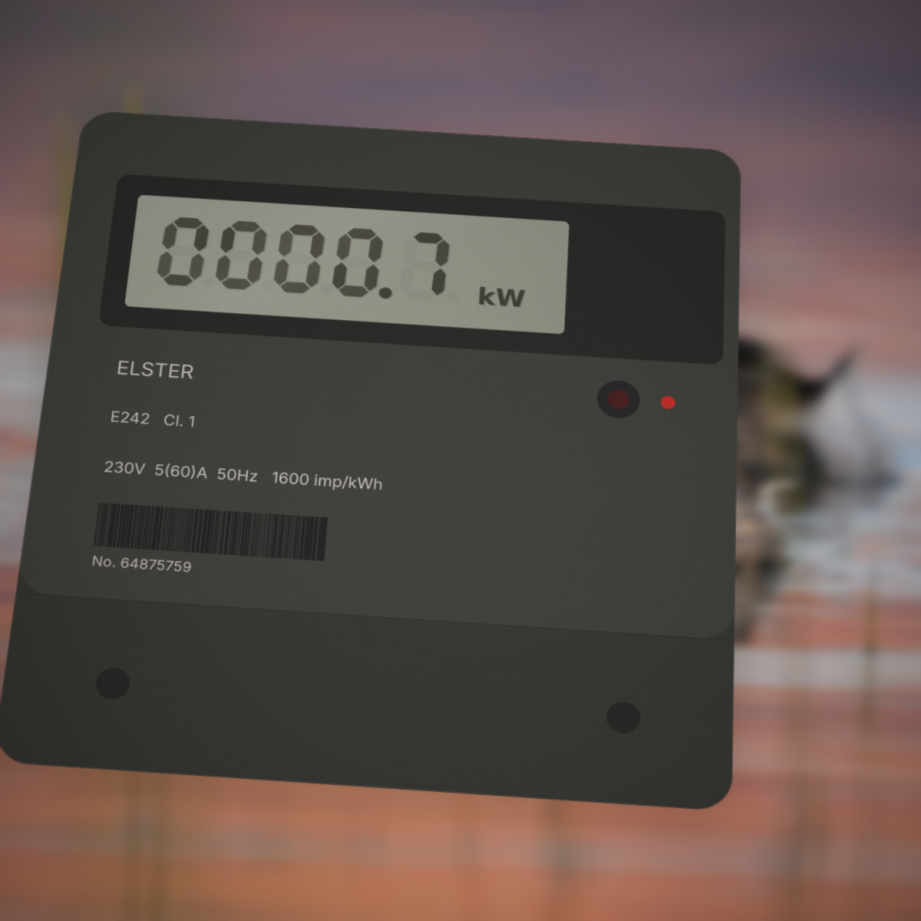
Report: 0.7,kW
